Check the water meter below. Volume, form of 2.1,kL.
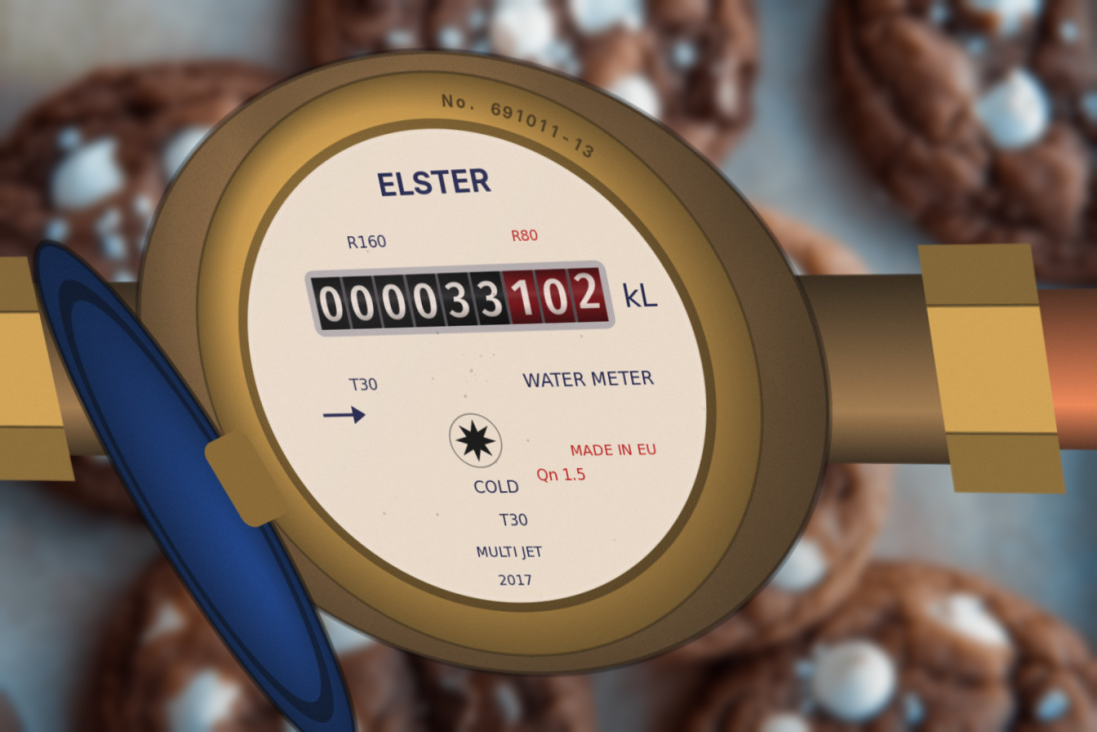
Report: 33.102,kL
